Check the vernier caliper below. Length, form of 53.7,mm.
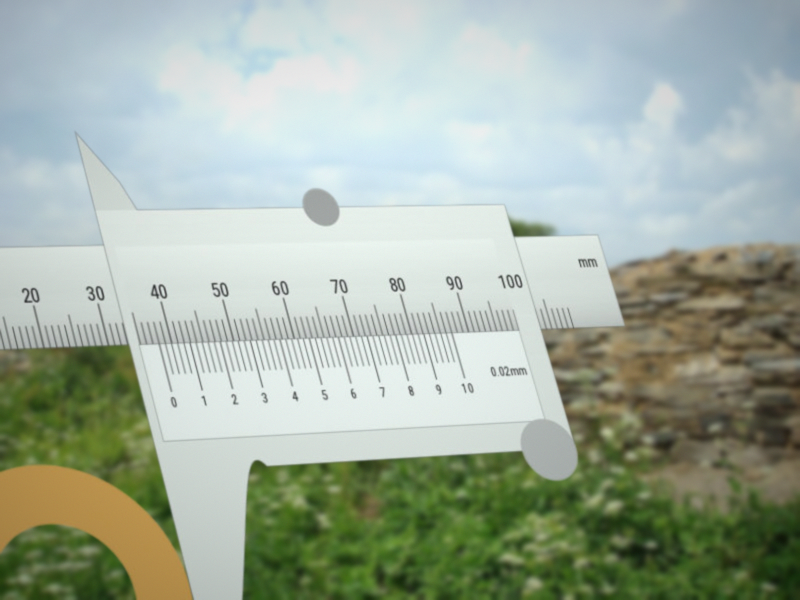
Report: 38.0,mm
